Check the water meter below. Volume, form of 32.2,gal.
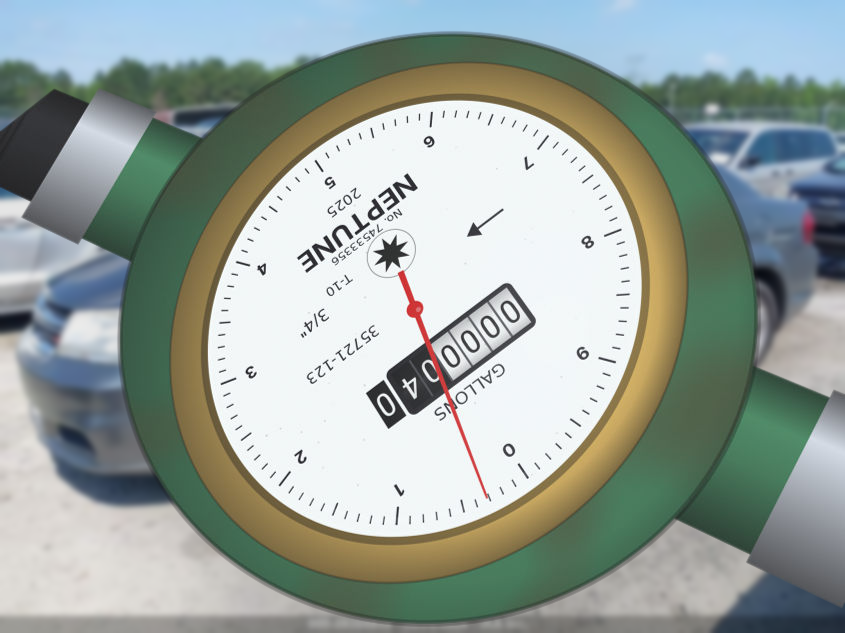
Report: 40.3,gal
